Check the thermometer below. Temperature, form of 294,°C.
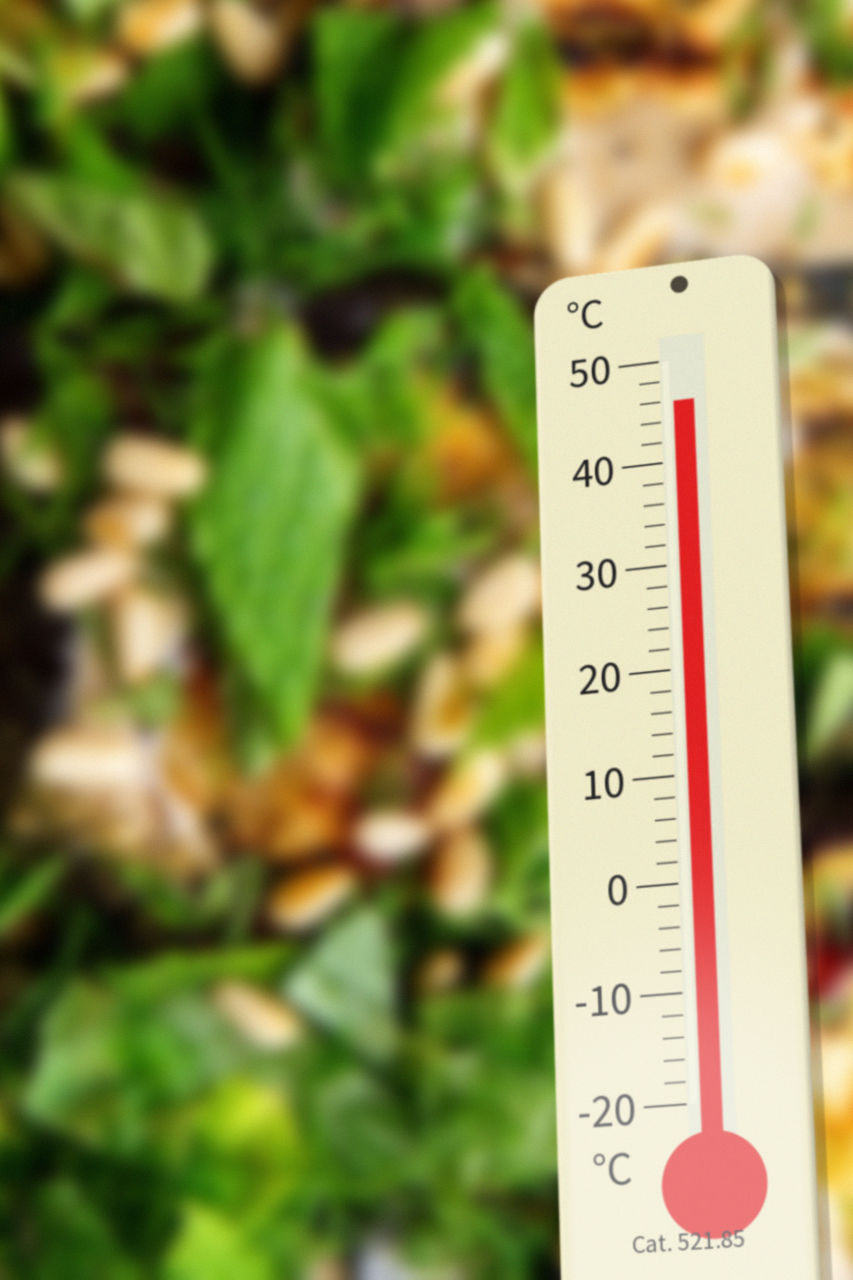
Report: 46,°C
